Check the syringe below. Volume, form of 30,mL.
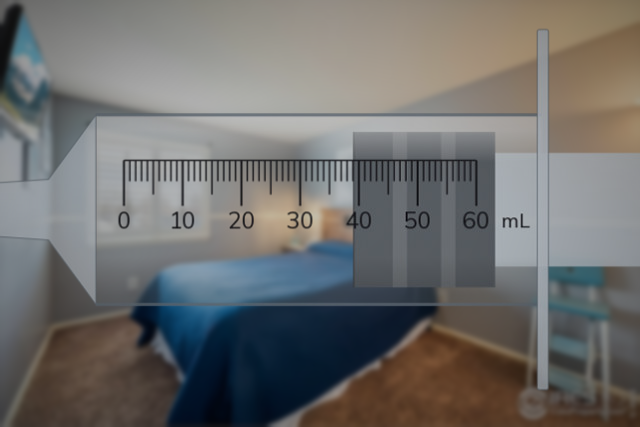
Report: 39,mL
